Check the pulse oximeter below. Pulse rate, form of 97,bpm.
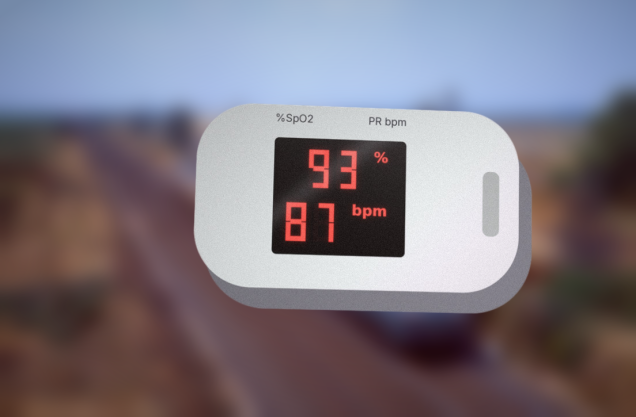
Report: 87,bpm
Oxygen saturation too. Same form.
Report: 93,%
